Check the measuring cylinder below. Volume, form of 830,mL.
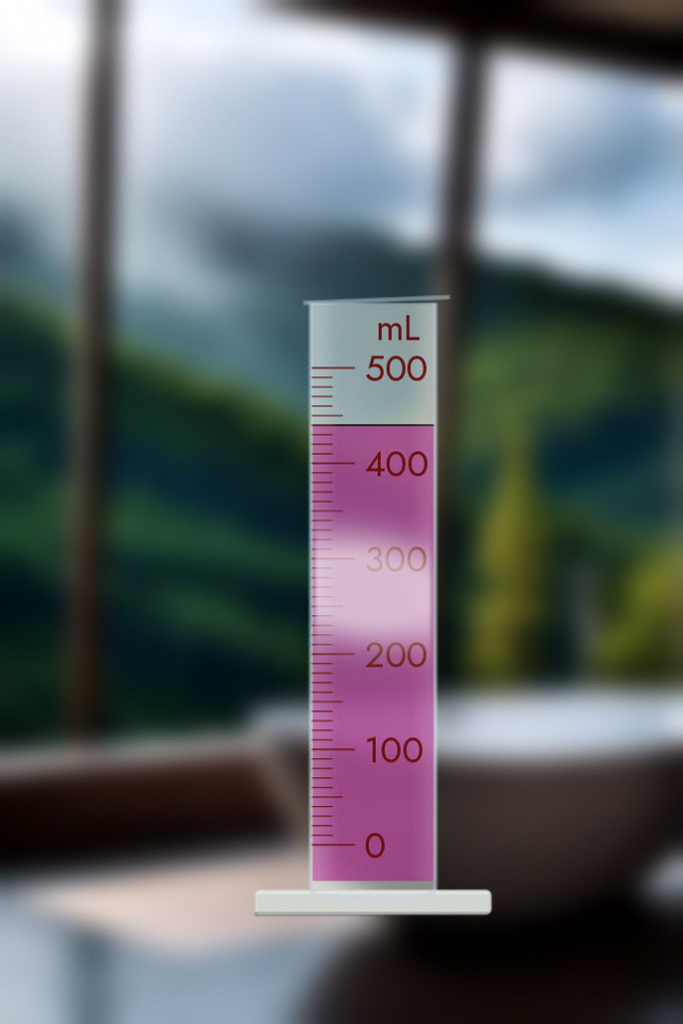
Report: 440,mL
